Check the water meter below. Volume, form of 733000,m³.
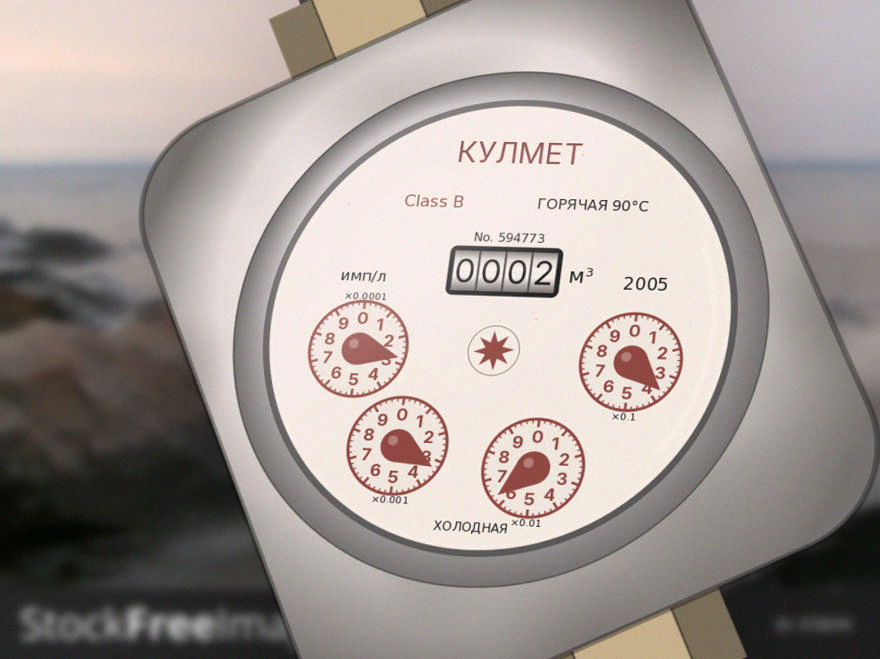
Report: 2.3632,m³
